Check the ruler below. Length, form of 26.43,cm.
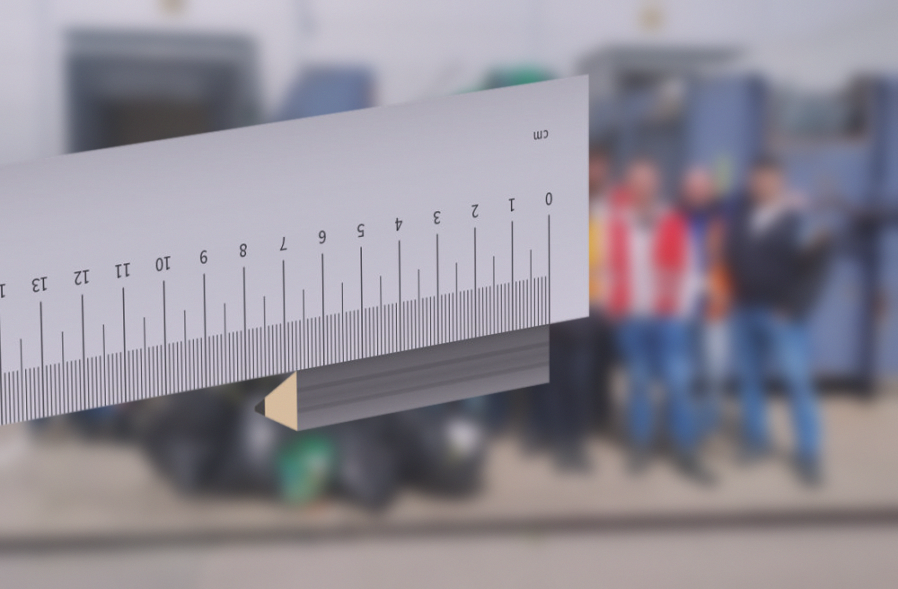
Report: 7.8,cm
